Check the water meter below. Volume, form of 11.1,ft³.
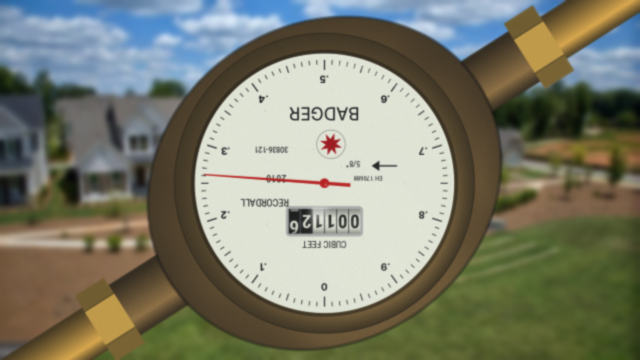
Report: 1126.26,ft³
